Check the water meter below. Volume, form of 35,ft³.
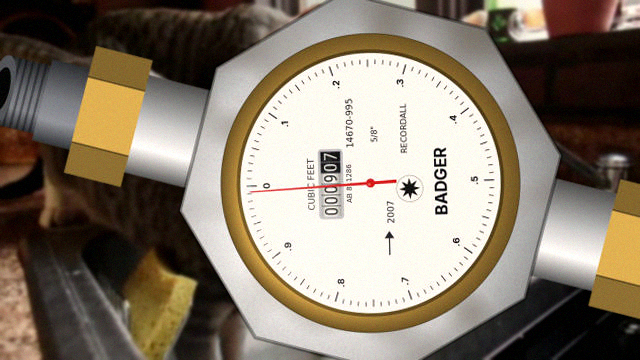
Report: 906.99,ft³
